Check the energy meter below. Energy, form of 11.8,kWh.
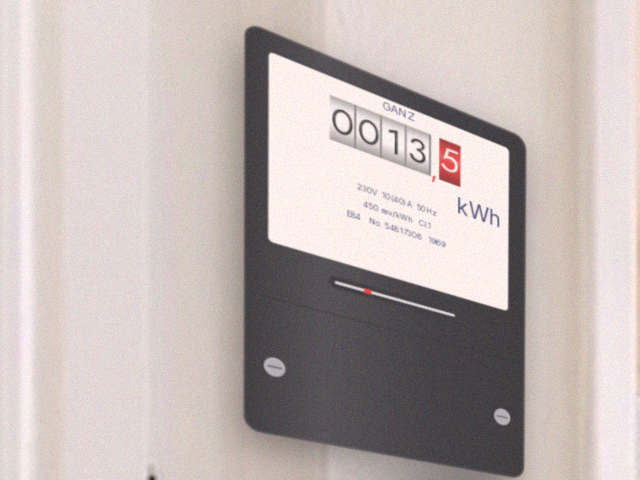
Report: 13.5,kWh
